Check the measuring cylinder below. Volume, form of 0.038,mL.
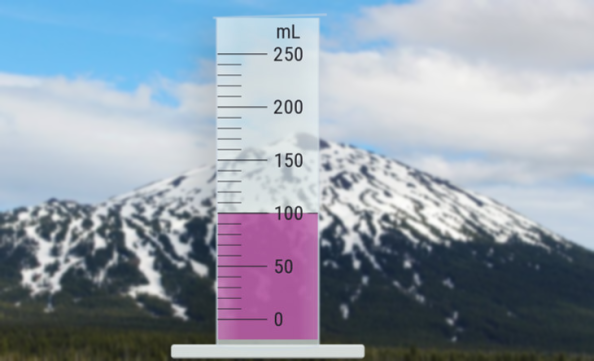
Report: 100,mL
